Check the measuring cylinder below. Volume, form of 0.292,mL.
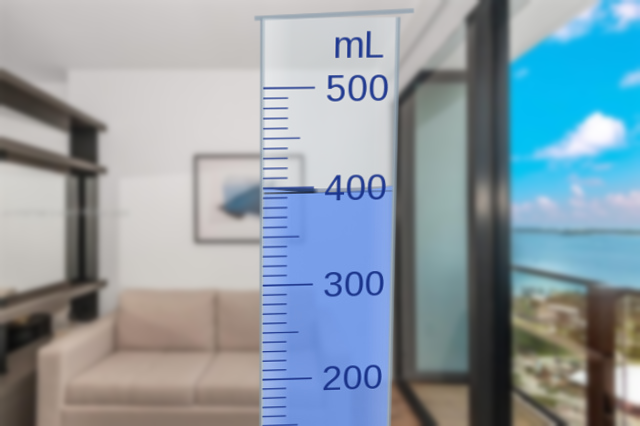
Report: 395,mL
